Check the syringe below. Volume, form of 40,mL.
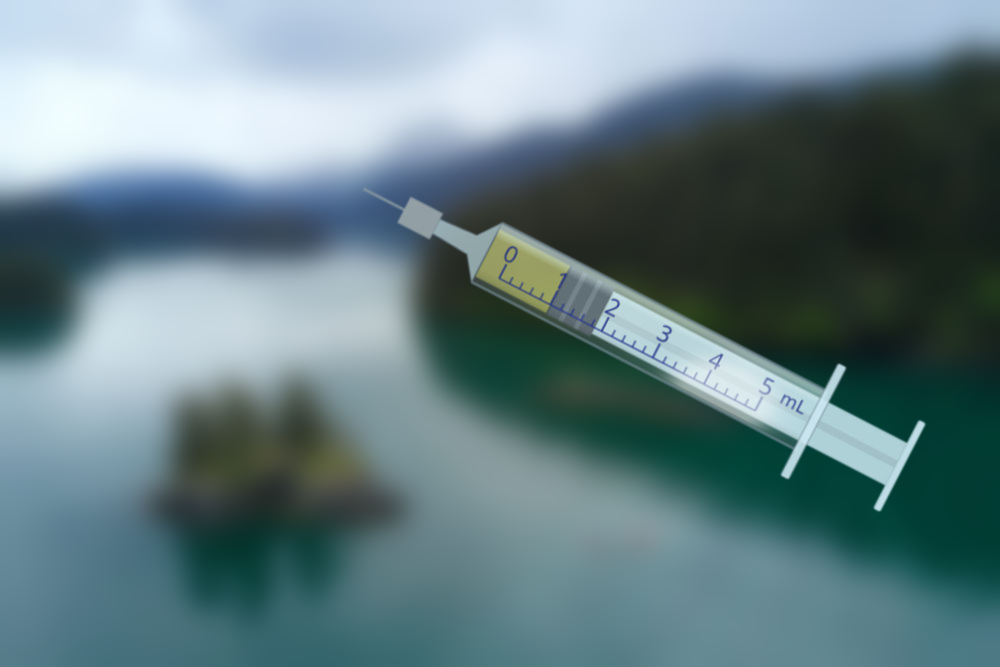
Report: 1,mL
